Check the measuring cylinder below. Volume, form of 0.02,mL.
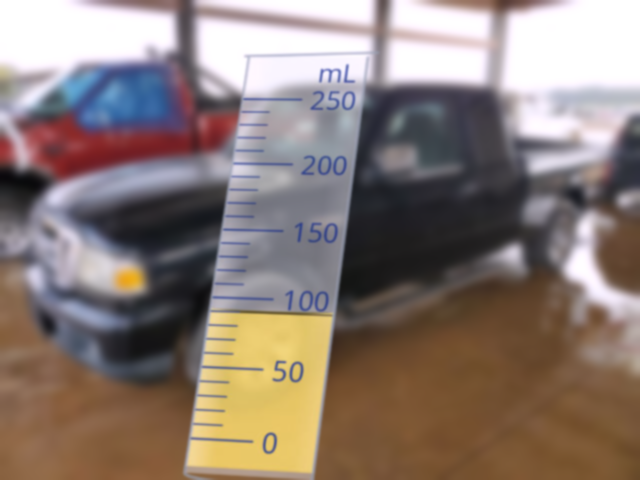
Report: 90,mL
